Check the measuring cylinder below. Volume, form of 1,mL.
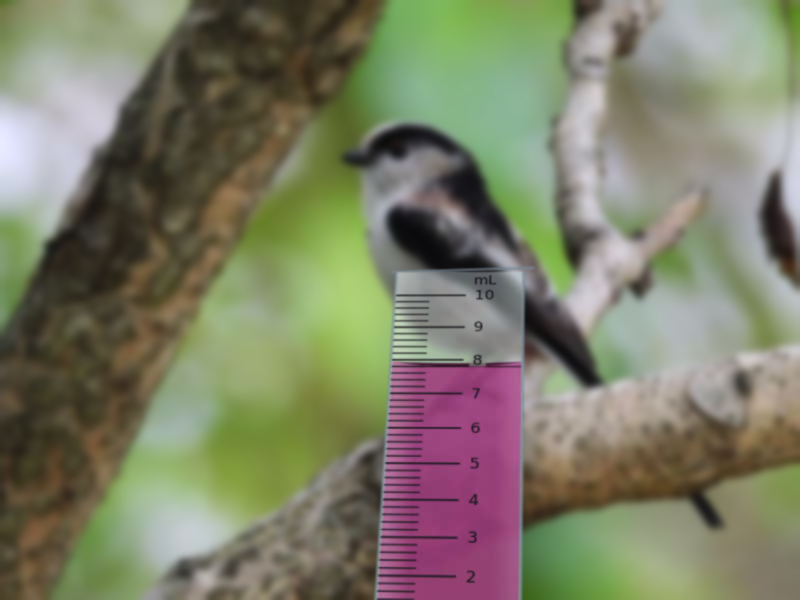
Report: 7.8,mL
